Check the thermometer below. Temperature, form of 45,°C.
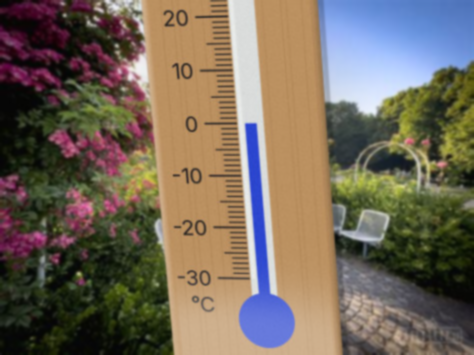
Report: 0,°C
